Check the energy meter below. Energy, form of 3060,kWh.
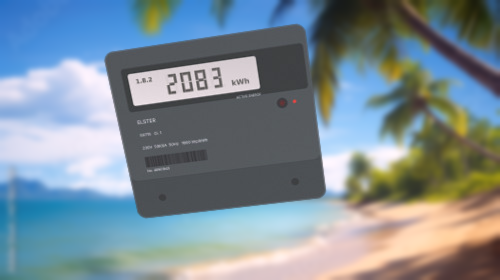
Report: 2083,kWh
